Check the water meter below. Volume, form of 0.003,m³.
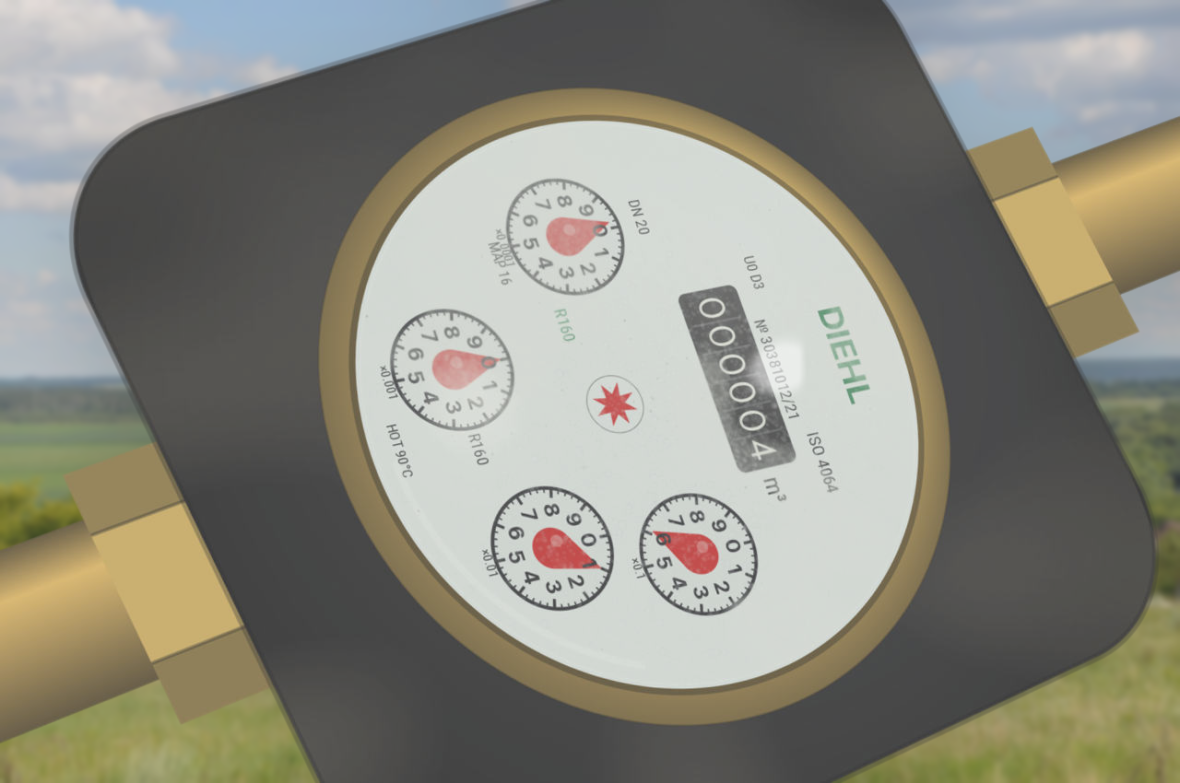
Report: 4.6099,m³
